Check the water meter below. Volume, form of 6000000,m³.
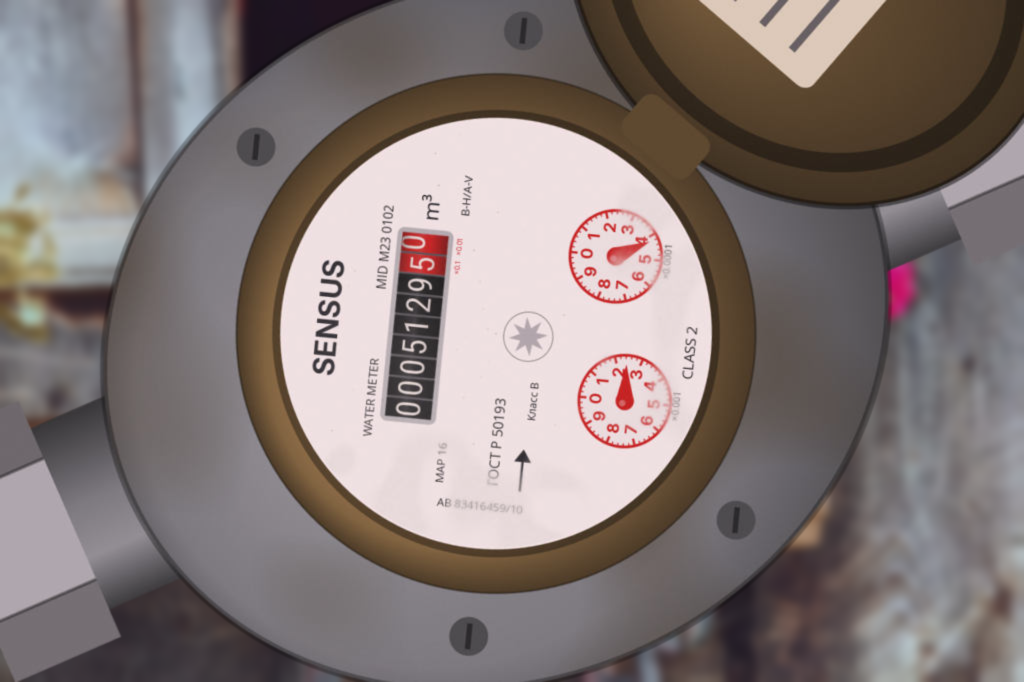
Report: 5129.5024,m³
